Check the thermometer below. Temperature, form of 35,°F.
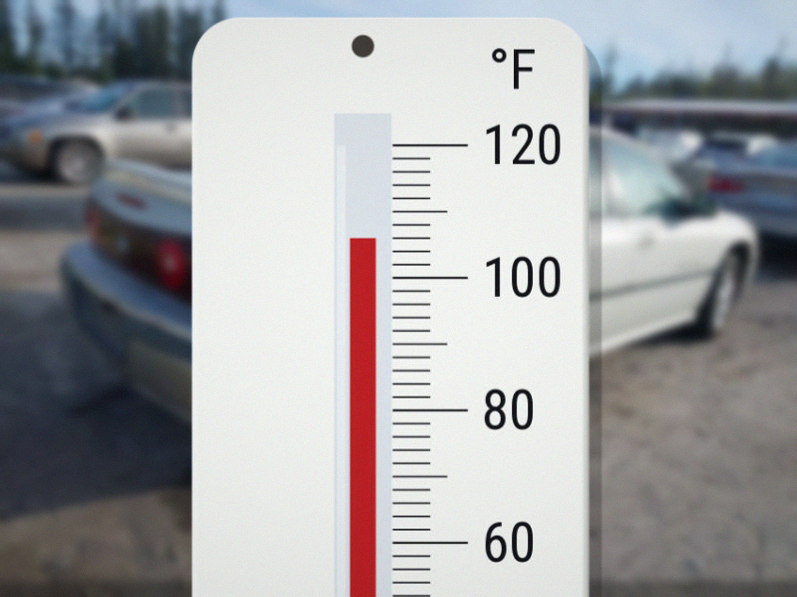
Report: 106,°F
